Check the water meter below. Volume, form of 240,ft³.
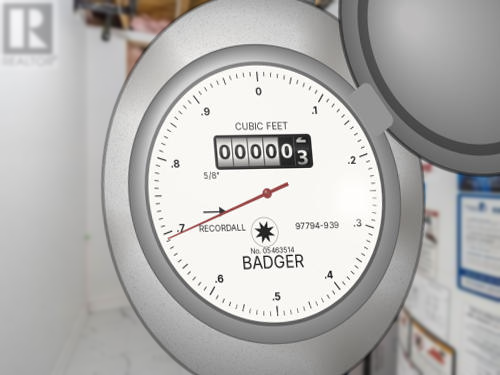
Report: 2.69,ft³
